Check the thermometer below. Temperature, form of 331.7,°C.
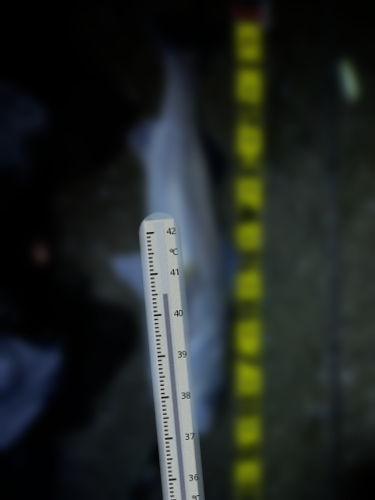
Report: 40.5,°C
